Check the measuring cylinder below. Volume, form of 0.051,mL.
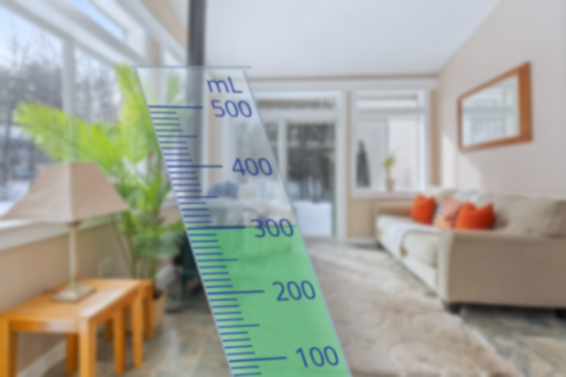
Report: 300,mL
